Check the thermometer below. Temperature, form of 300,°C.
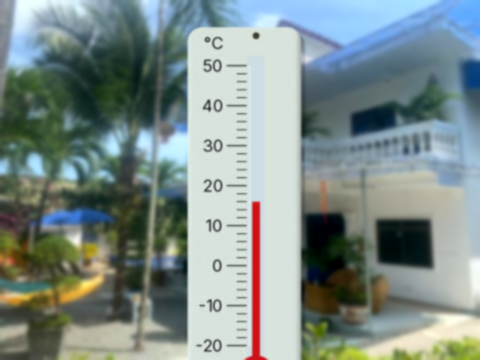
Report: 16,°C
